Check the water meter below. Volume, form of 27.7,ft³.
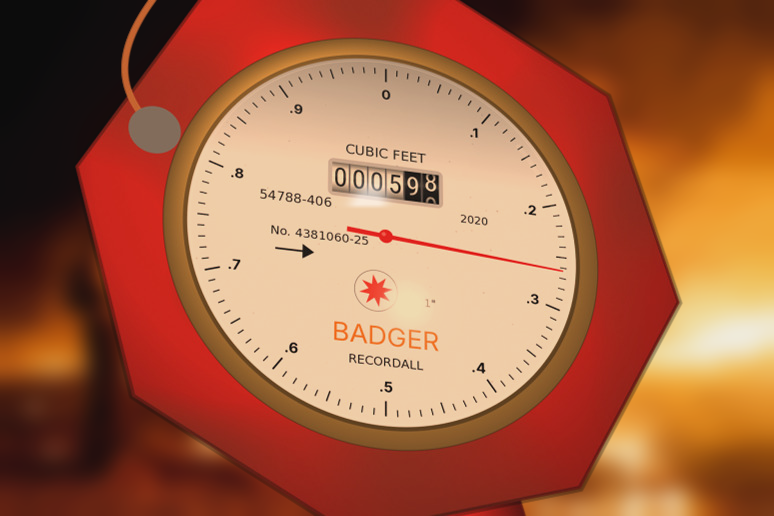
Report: 598.26,ft³
